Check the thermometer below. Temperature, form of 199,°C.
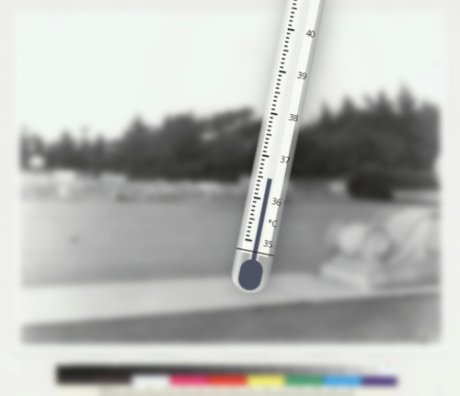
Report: 36.5,°C
